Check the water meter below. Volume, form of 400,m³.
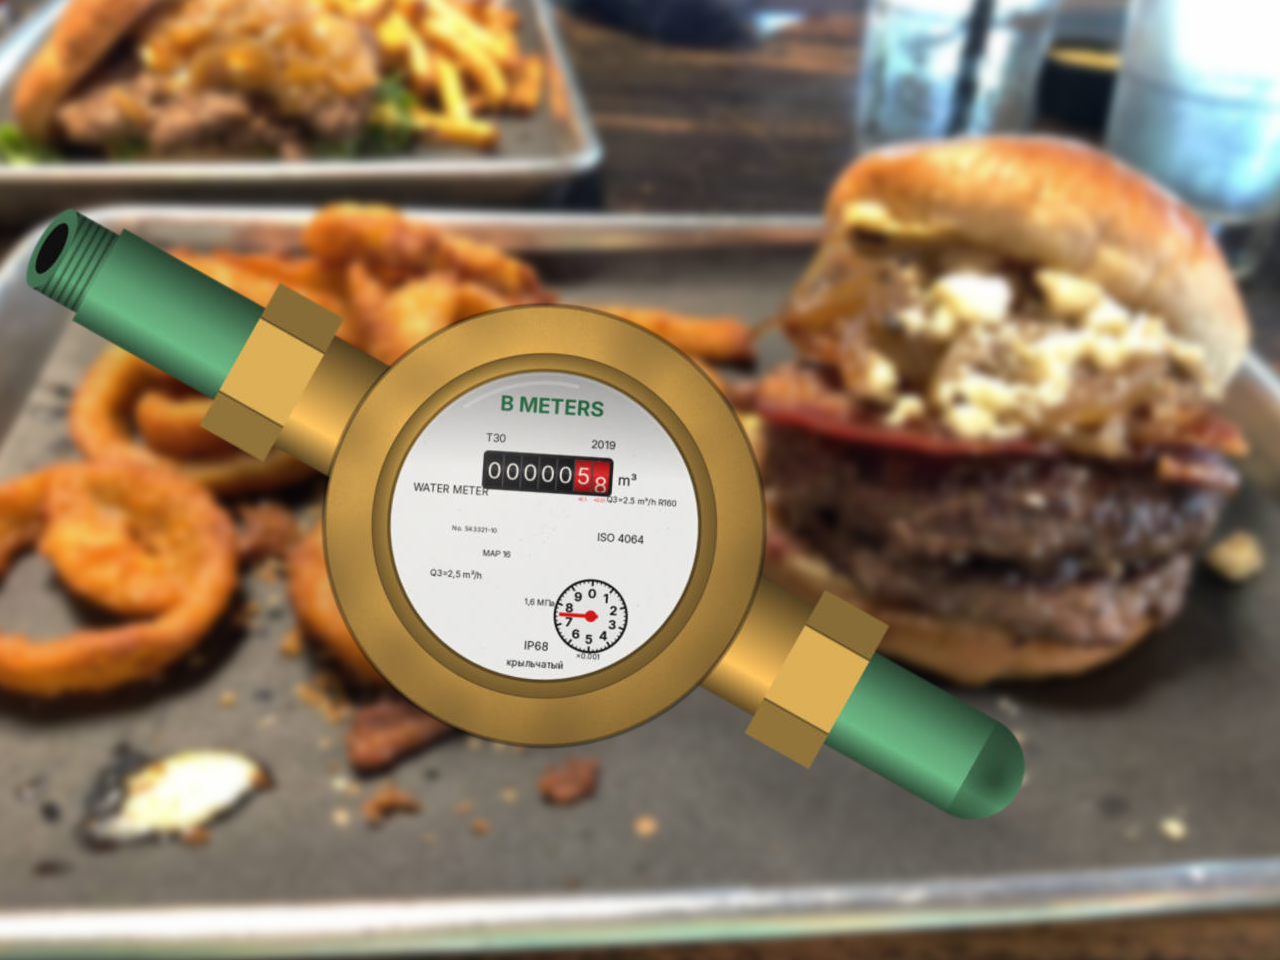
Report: 0.577,m³
